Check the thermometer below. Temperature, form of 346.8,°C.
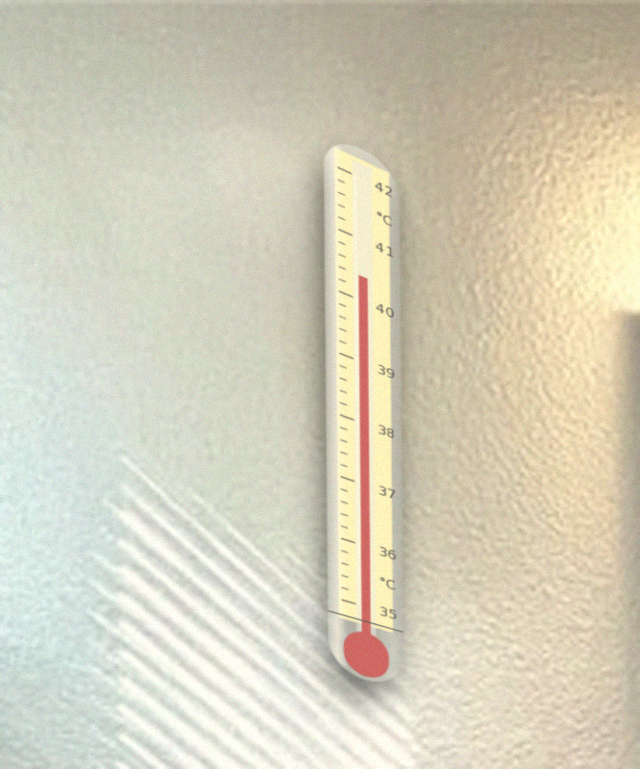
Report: 40.4,°C
